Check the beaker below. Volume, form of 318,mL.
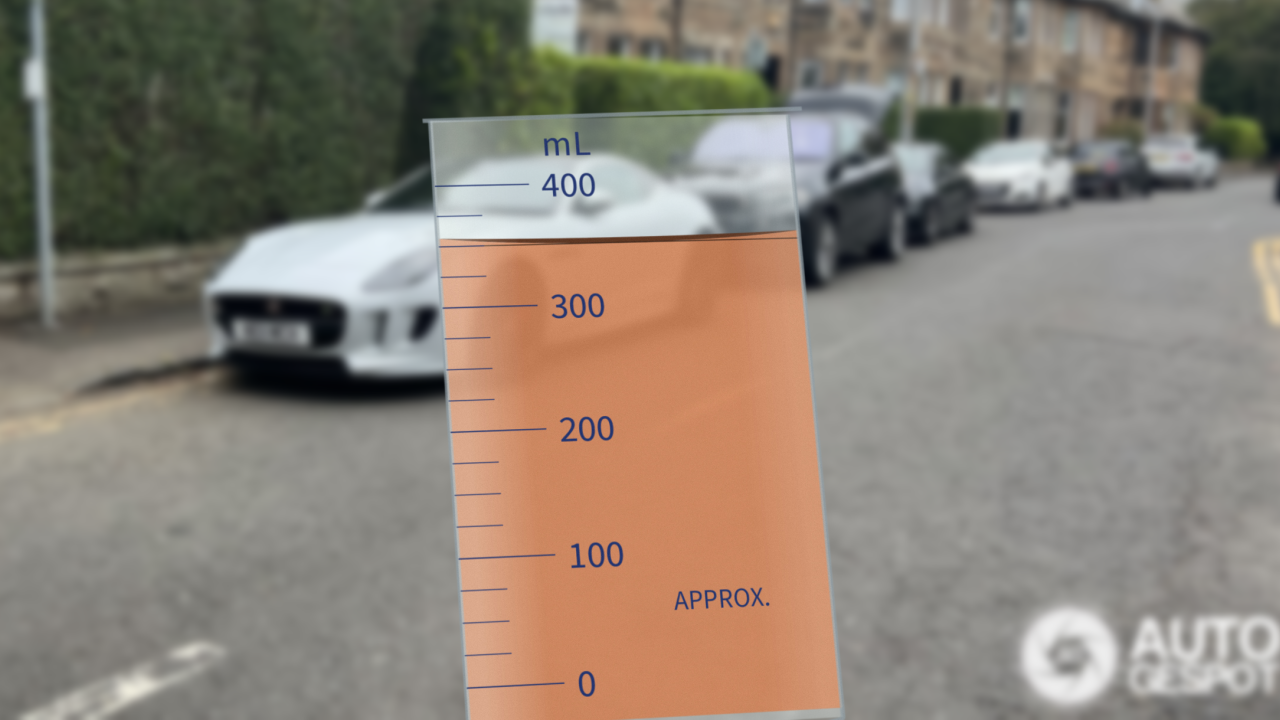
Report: 350,mL
